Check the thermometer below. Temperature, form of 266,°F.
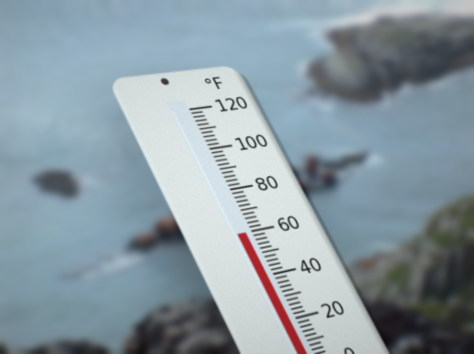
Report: 60,°F
